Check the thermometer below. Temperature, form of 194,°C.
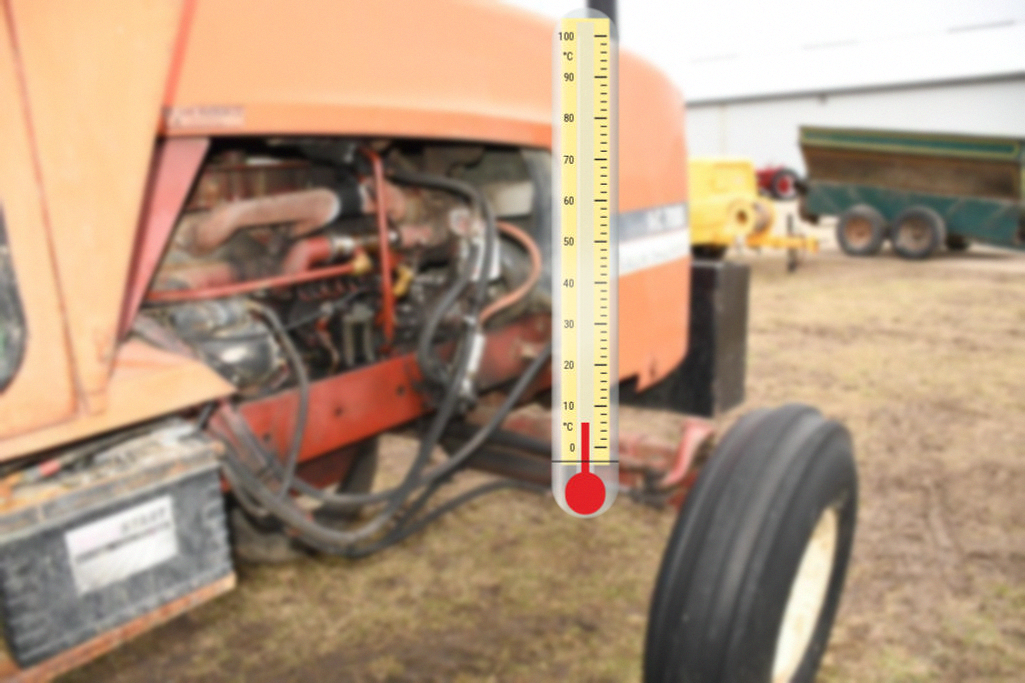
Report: 6,°C
